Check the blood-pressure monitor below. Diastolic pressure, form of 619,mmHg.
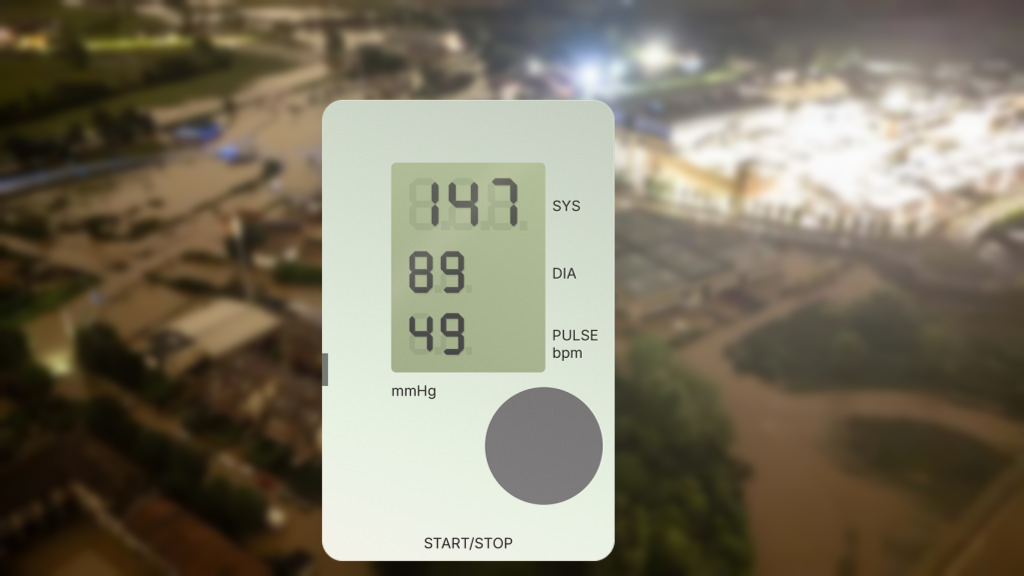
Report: 89,mmHg
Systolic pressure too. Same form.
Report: 147,mmHg
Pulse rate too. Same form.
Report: 49,bpm
